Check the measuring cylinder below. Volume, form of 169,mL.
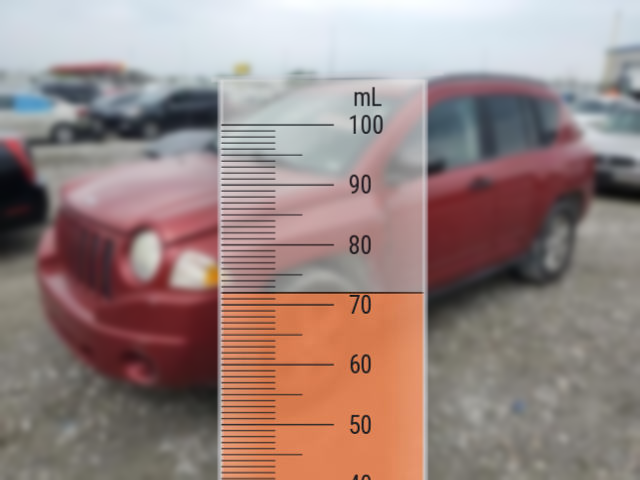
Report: 72,mL
